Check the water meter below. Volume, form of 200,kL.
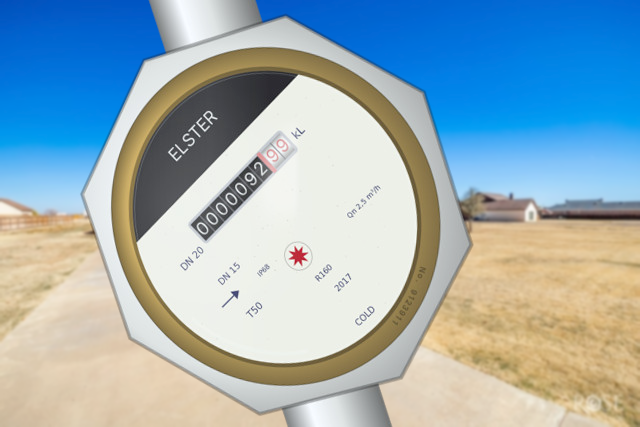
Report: 92.99,kL
